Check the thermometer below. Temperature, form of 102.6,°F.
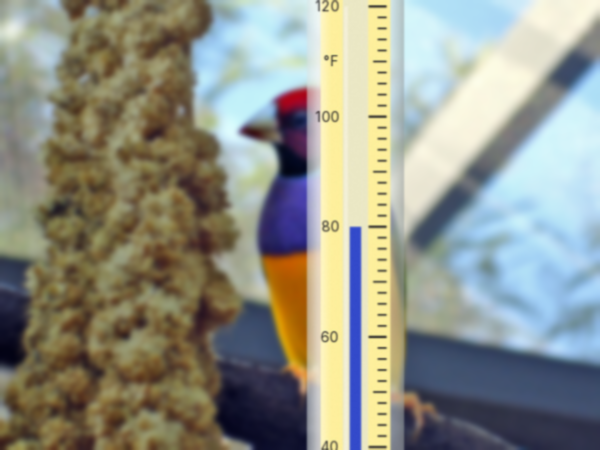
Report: 80,°F
